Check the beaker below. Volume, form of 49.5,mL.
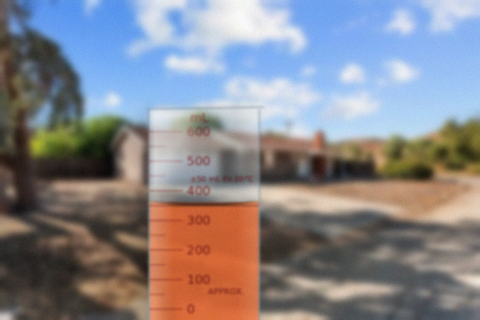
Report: 350,mL
